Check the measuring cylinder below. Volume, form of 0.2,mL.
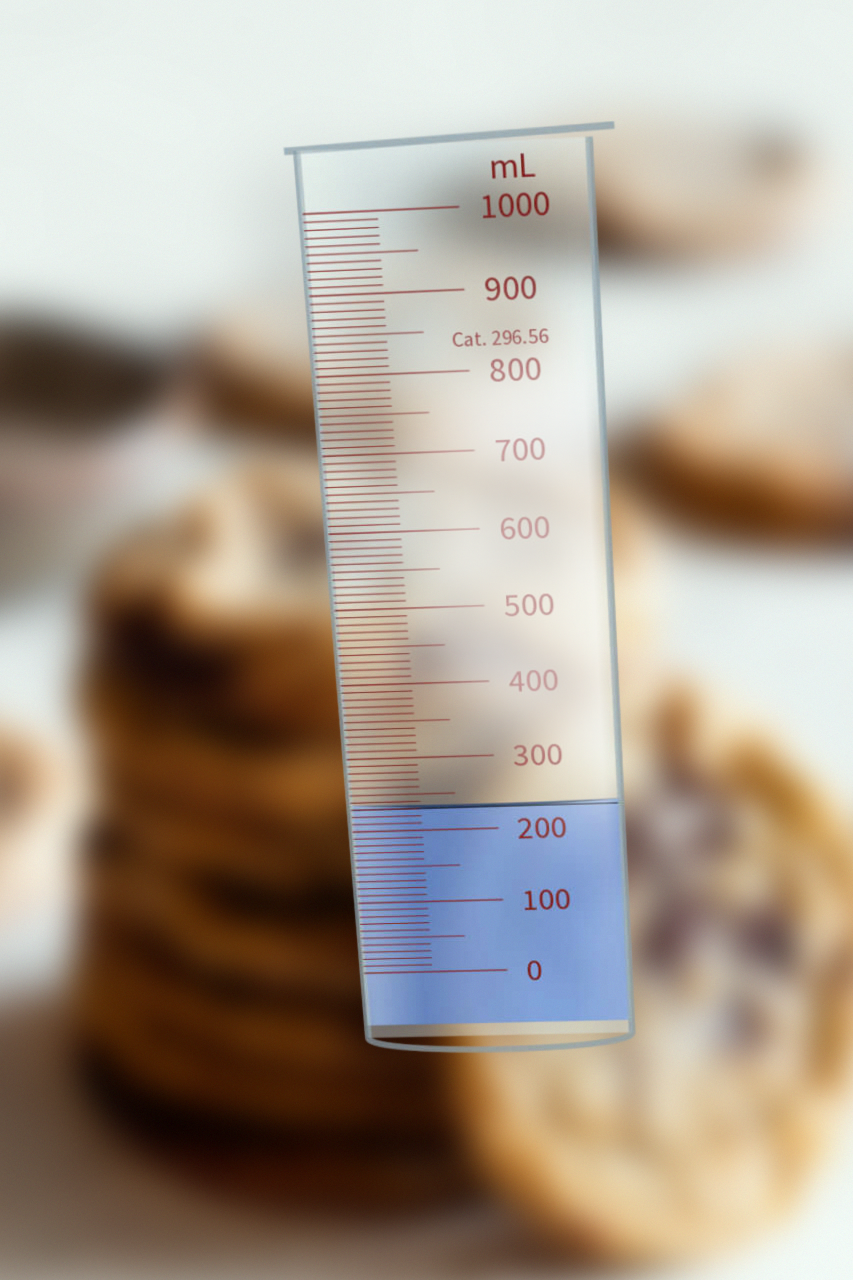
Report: 230,mL
